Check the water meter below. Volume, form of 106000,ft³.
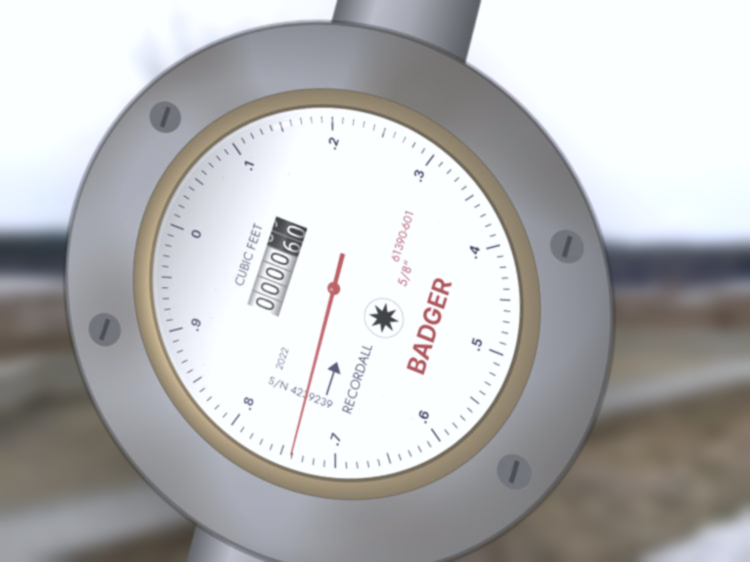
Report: 59.74,ft³
